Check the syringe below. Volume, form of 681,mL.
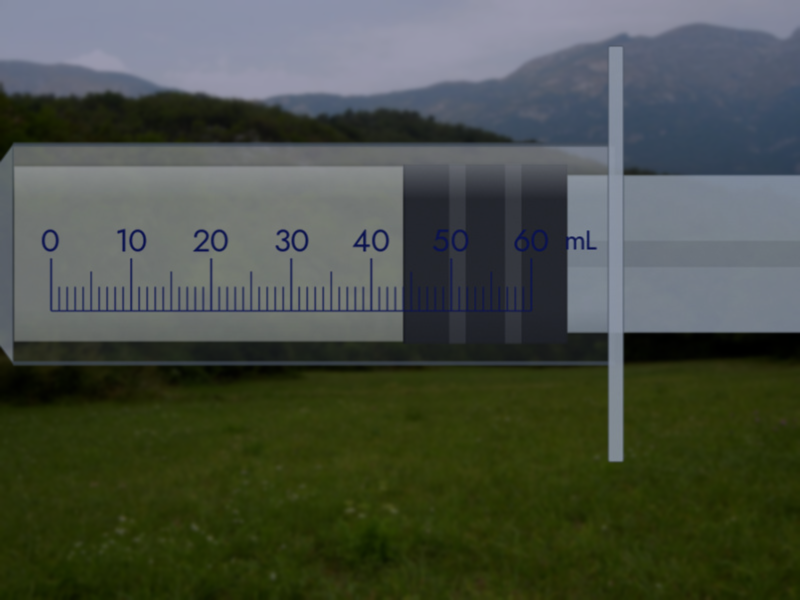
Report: 44,mL
